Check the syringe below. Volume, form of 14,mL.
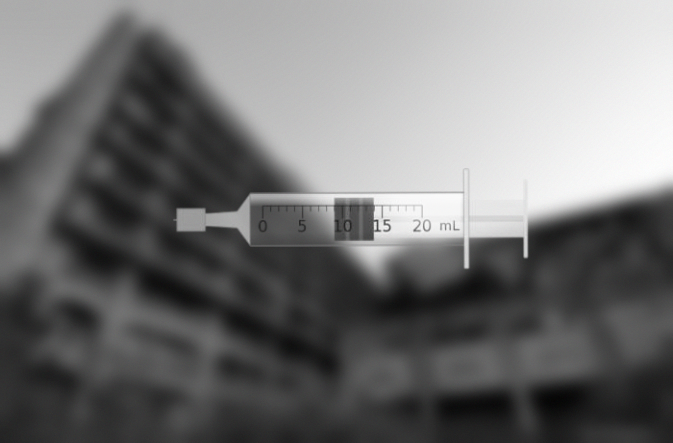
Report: 9,mL
